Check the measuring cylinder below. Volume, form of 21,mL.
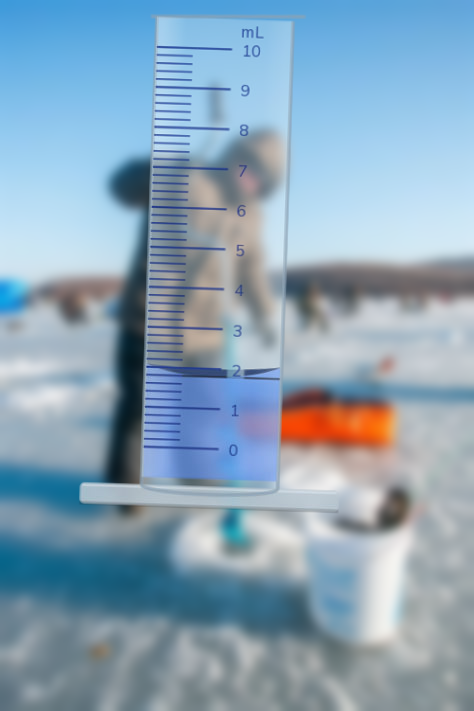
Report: 1.8,mL
